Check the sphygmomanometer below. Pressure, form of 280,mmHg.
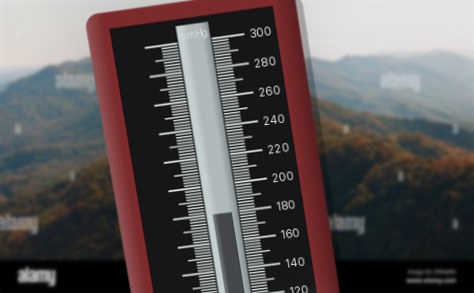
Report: 180,mmHg
